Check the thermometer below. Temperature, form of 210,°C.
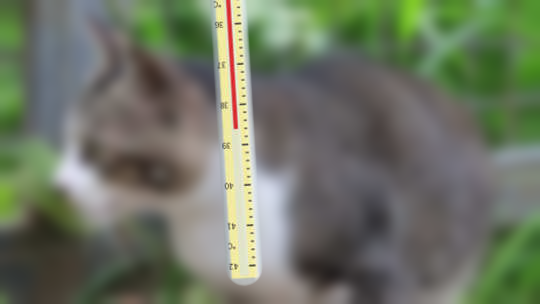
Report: 38.6,°C
